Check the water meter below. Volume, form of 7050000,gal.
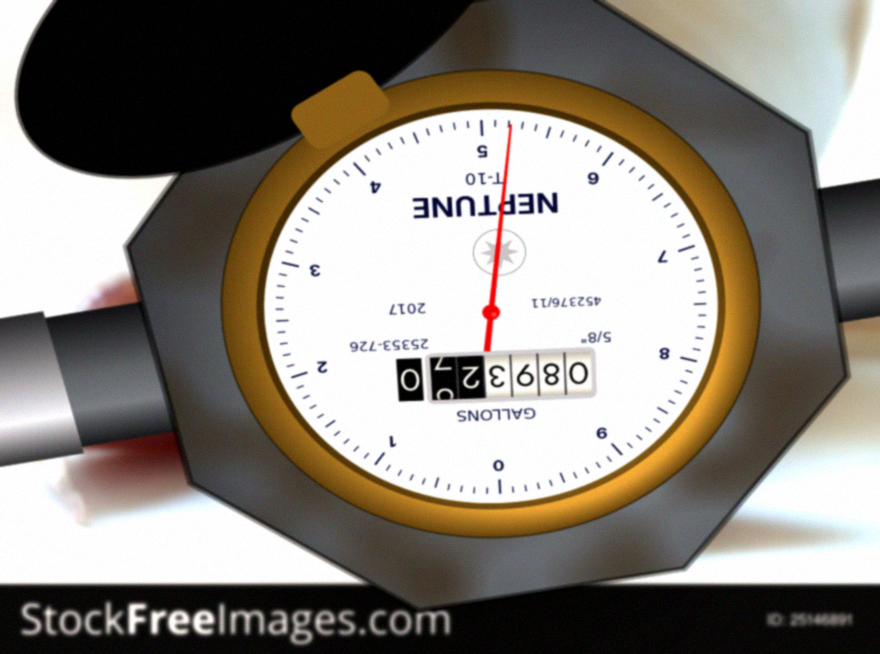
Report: 893265.2,gal
